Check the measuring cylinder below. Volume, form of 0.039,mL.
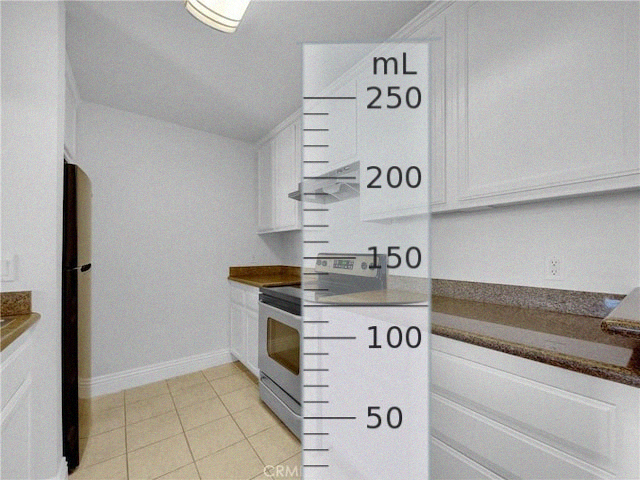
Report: 120,mL
